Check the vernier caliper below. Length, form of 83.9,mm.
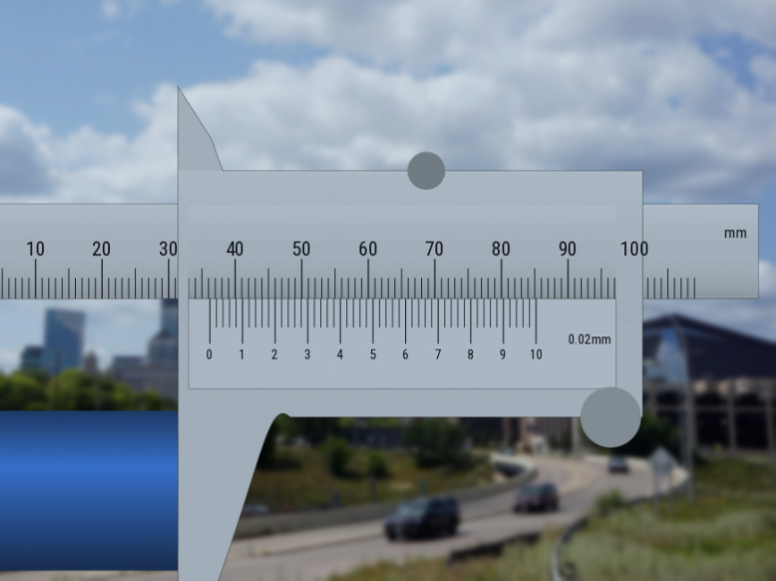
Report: 36.2,mm
